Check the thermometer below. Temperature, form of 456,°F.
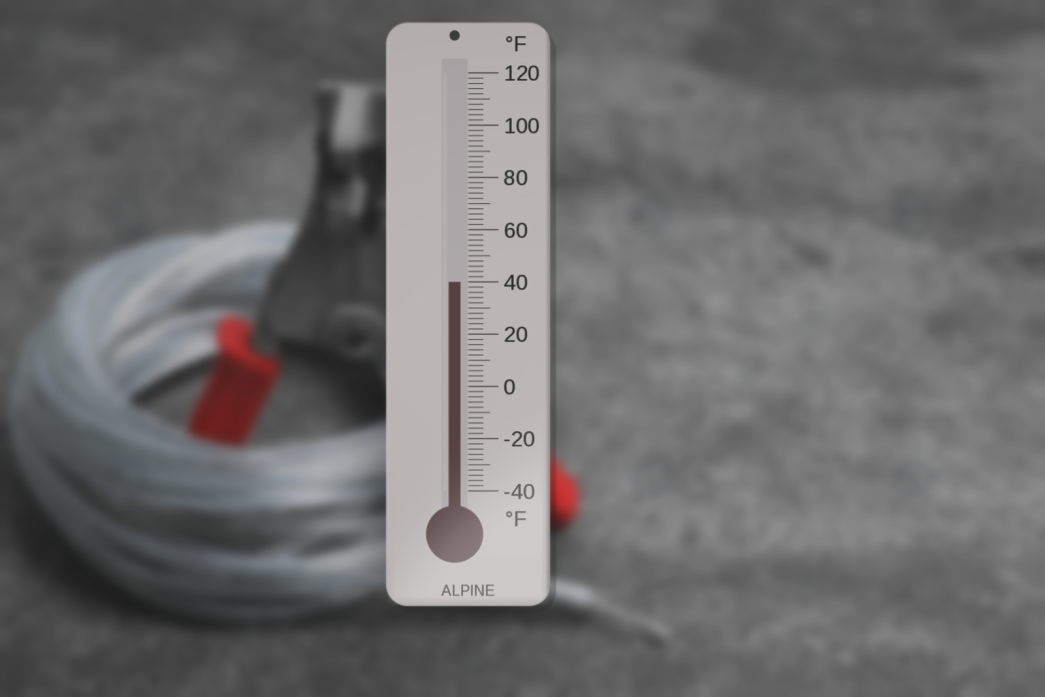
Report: 40,°F
